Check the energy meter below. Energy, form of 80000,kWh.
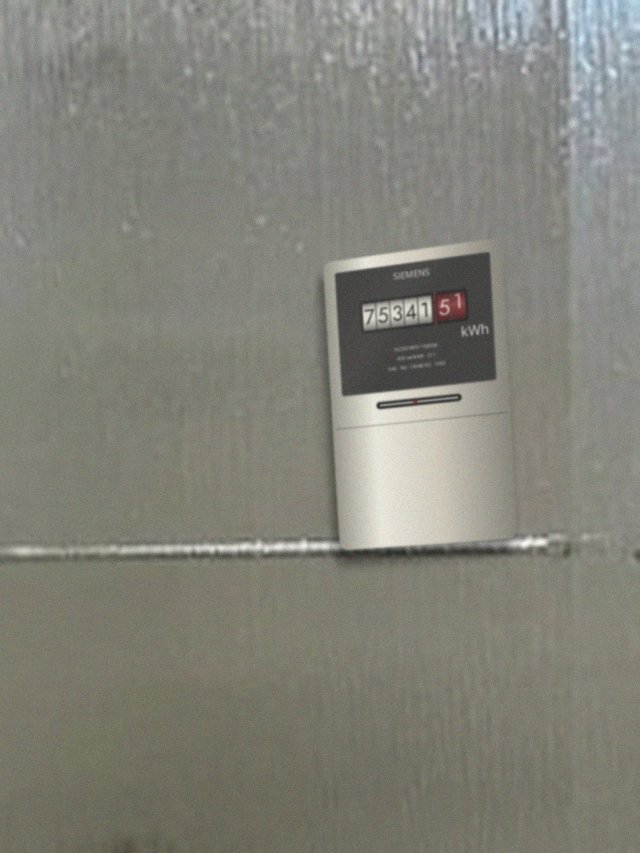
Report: 75341.51,kWh
